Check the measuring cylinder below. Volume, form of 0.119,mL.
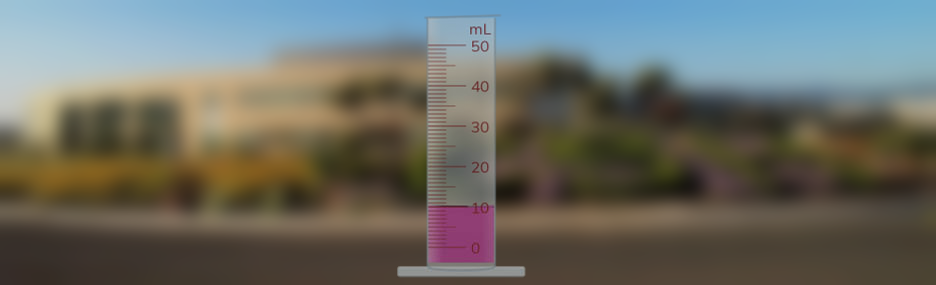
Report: 10,mL
